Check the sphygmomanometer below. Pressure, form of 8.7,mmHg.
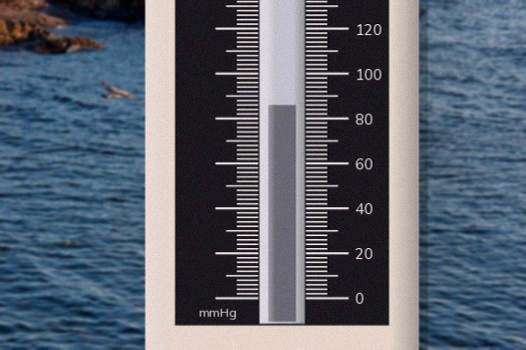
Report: 86,mmHg
